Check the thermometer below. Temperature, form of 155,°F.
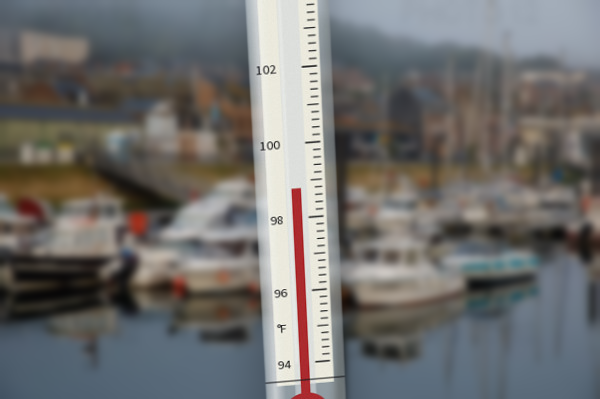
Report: 98.8,°F
